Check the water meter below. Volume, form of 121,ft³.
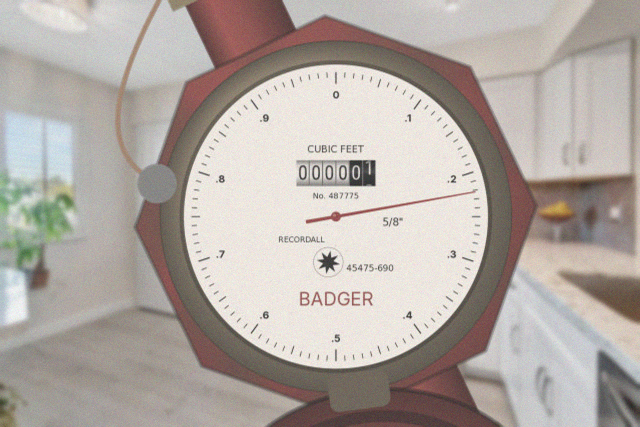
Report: 1.22,ft³
